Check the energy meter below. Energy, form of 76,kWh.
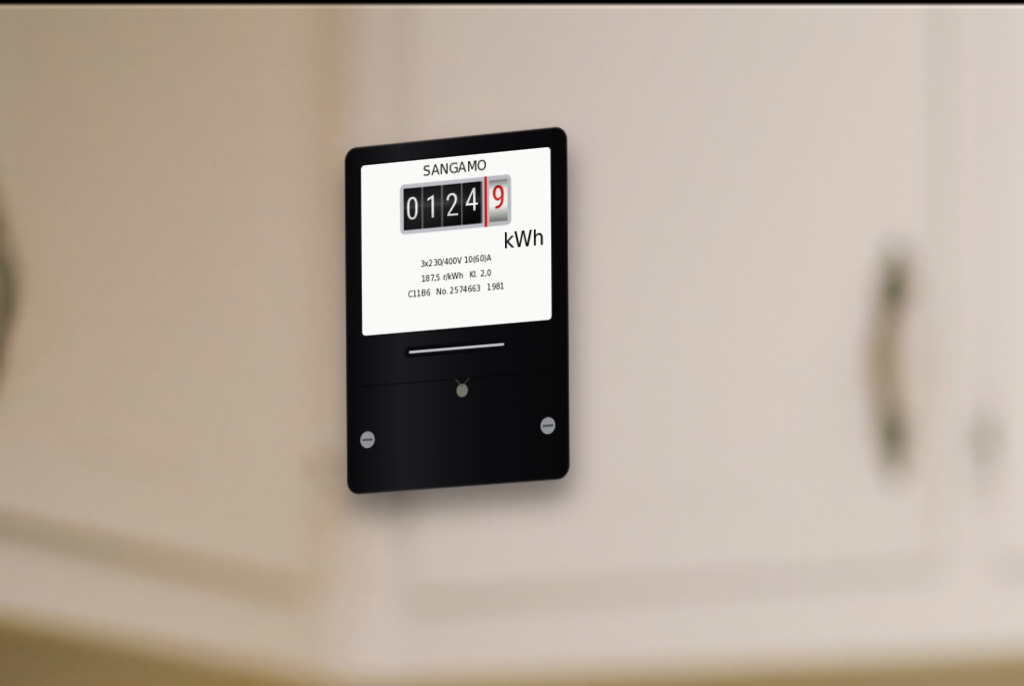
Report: 124.9,kWh
